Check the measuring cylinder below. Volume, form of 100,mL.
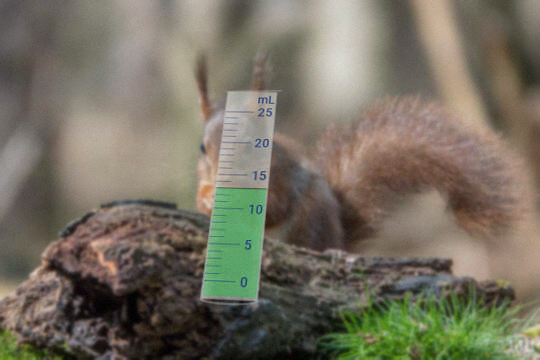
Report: 13,mL
